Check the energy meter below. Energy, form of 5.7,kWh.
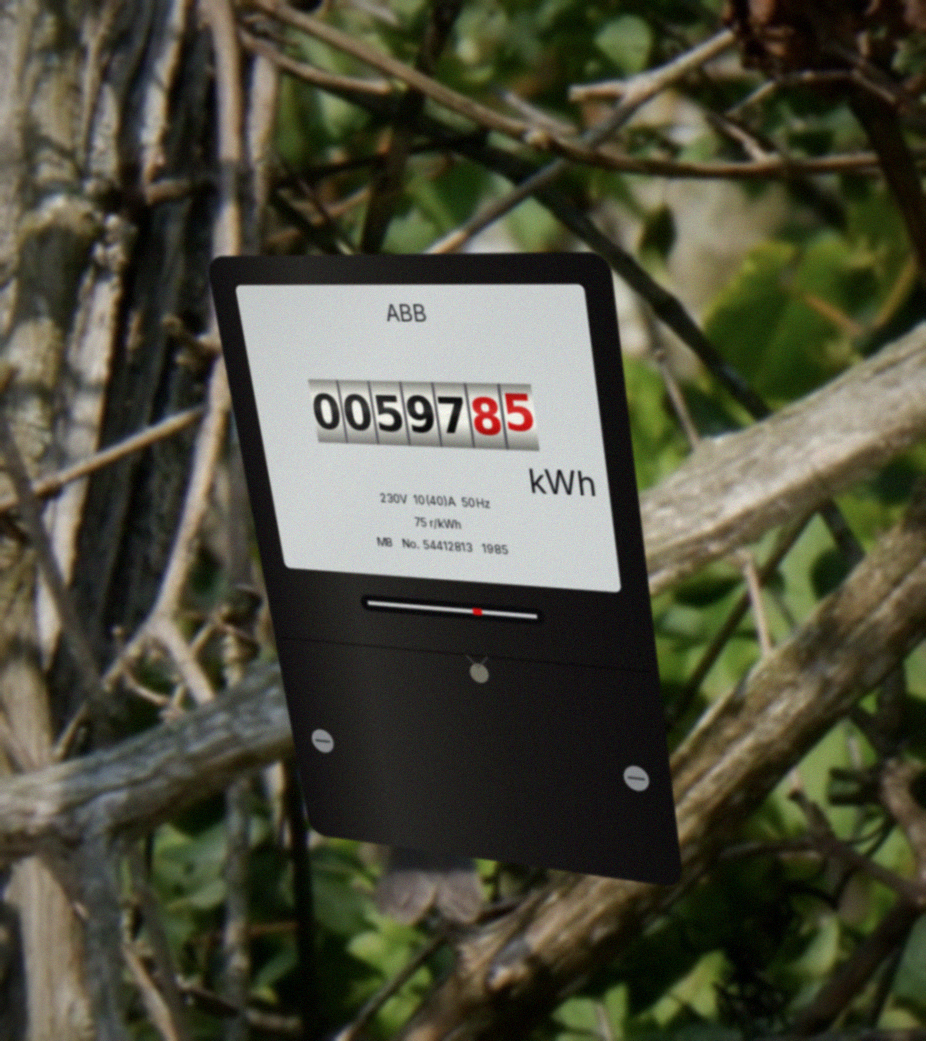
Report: 597.85,kWh
